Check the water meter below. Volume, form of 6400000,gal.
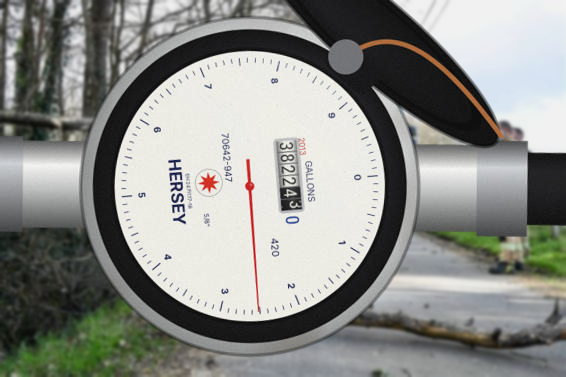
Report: 3822432.5,gal
